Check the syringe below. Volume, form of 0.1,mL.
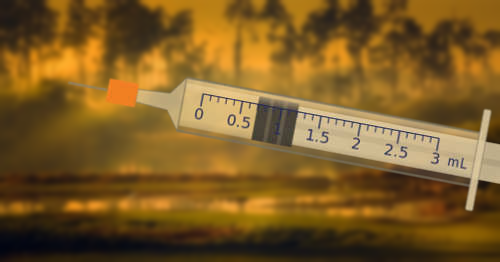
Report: 0.7,mL
